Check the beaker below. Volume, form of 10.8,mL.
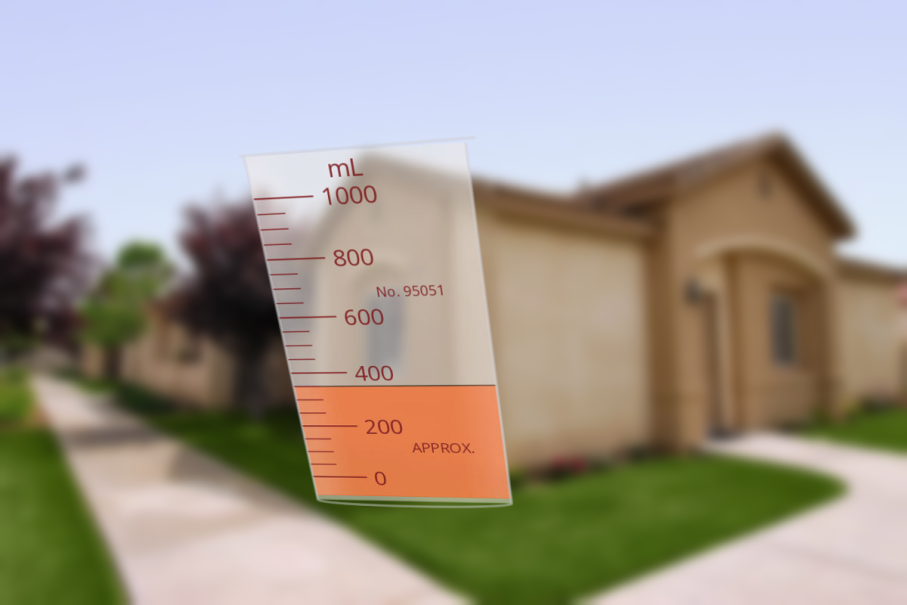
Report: 350,mL
